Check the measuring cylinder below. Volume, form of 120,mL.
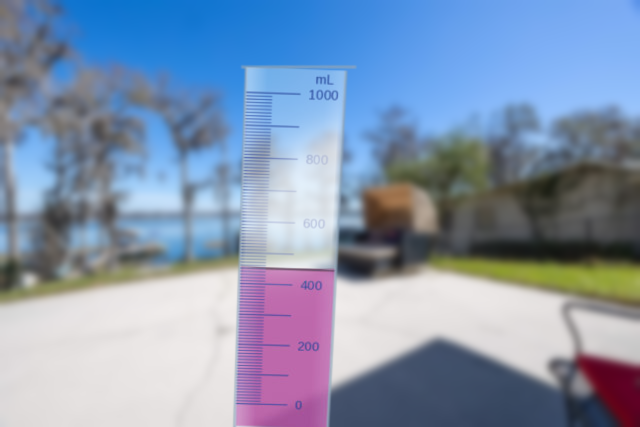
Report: 450,mL
